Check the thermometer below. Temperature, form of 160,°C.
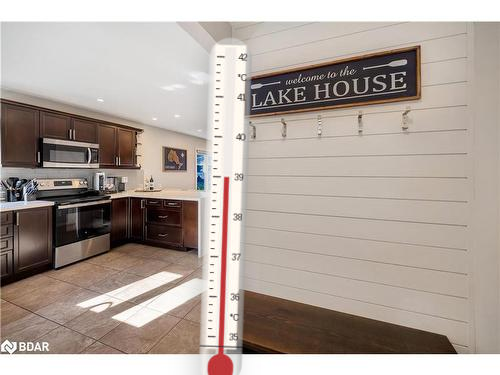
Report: 39,°C
